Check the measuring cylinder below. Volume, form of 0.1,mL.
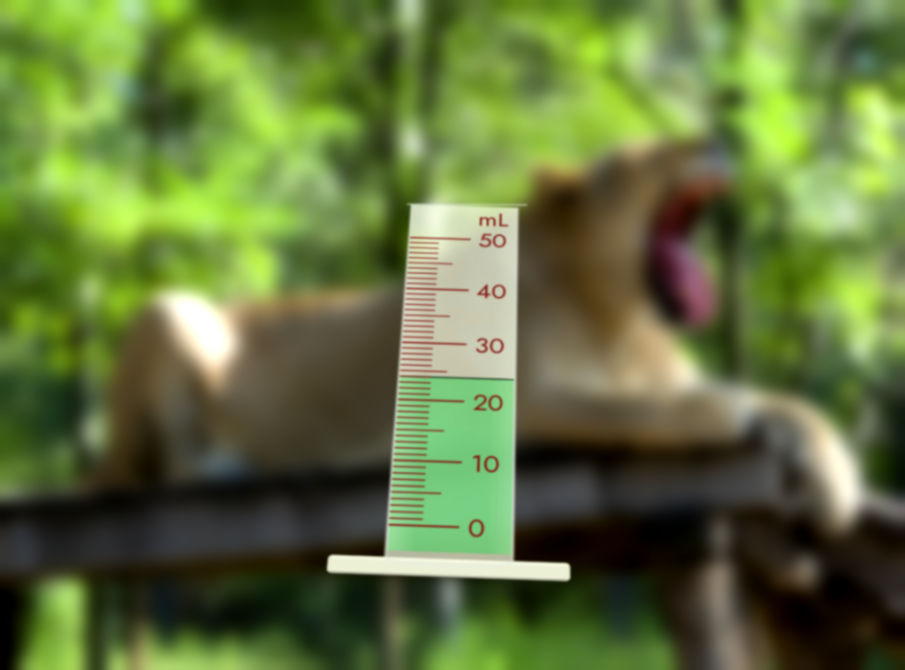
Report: 24,mL
